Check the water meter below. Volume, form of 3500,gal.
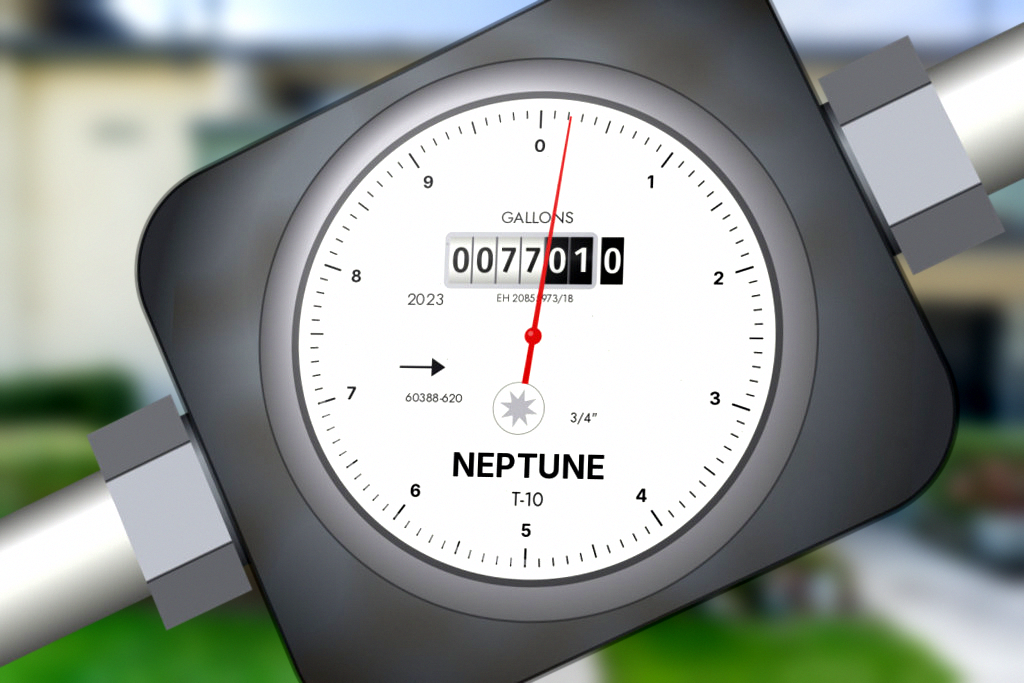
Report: 77010.2,gal
